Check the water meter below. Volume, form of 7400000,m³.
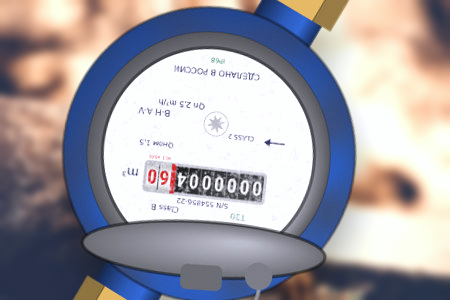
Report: 4.60,m³
